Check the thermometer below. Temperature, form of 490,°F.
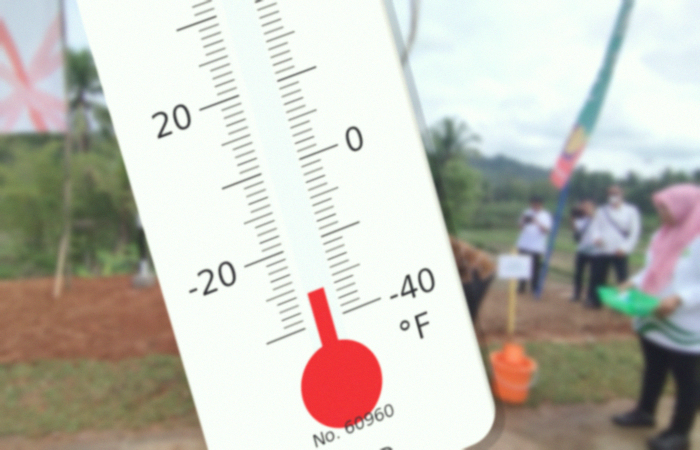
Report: -32,°F
